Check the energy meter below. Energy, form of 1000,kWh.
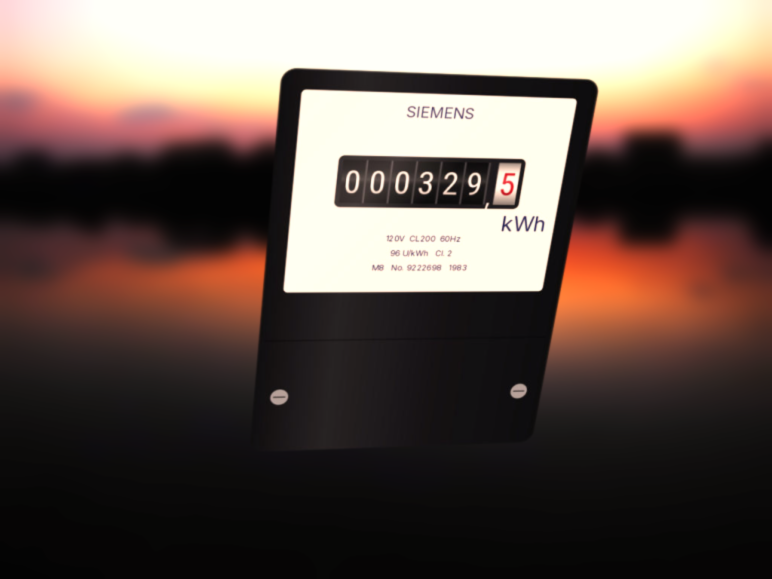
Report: 329.5,kWh
